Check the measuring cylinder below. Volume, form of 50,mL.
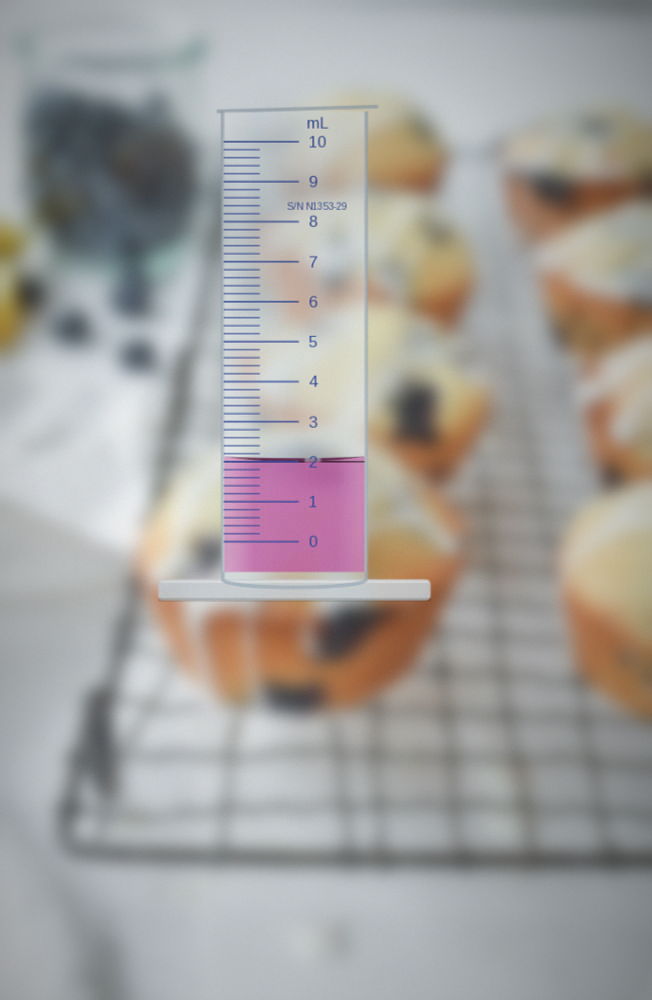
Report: 2,mL
